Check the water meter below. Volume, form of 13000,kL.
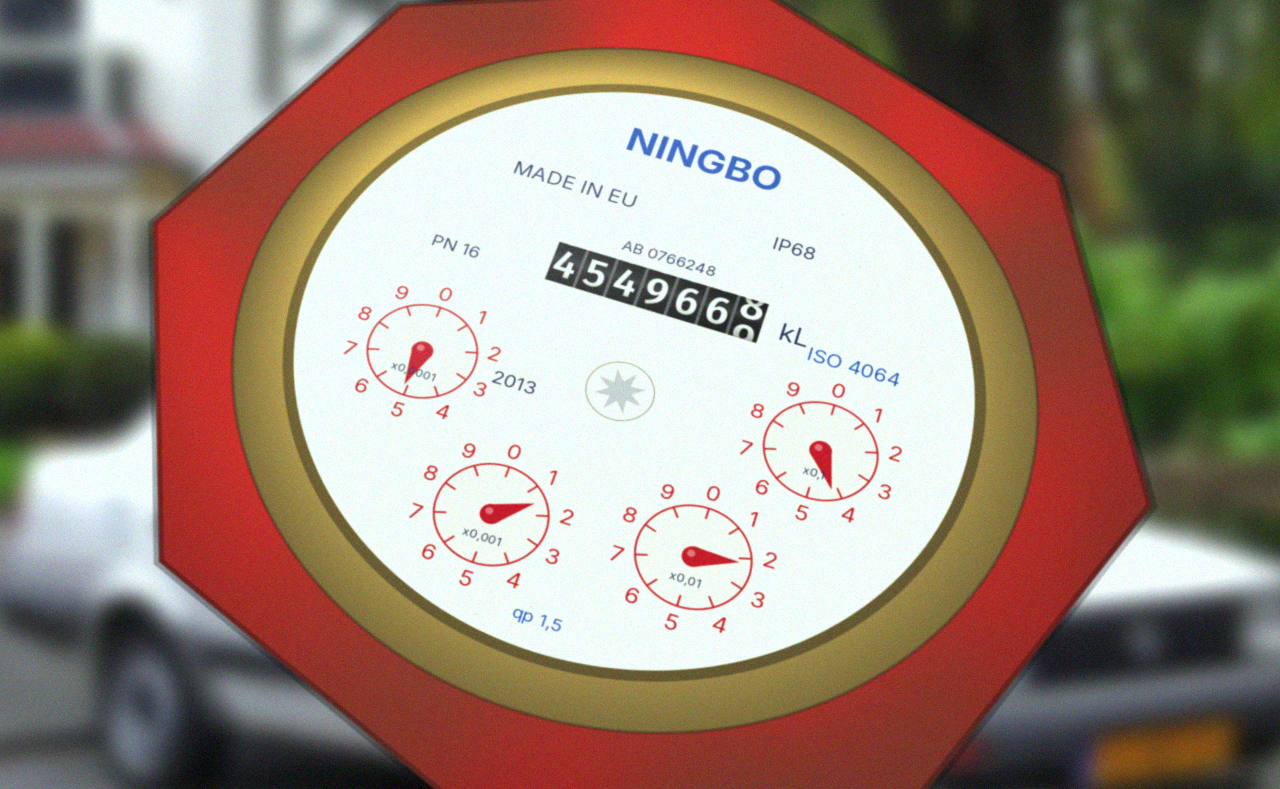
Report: 4549668.4215,kL
